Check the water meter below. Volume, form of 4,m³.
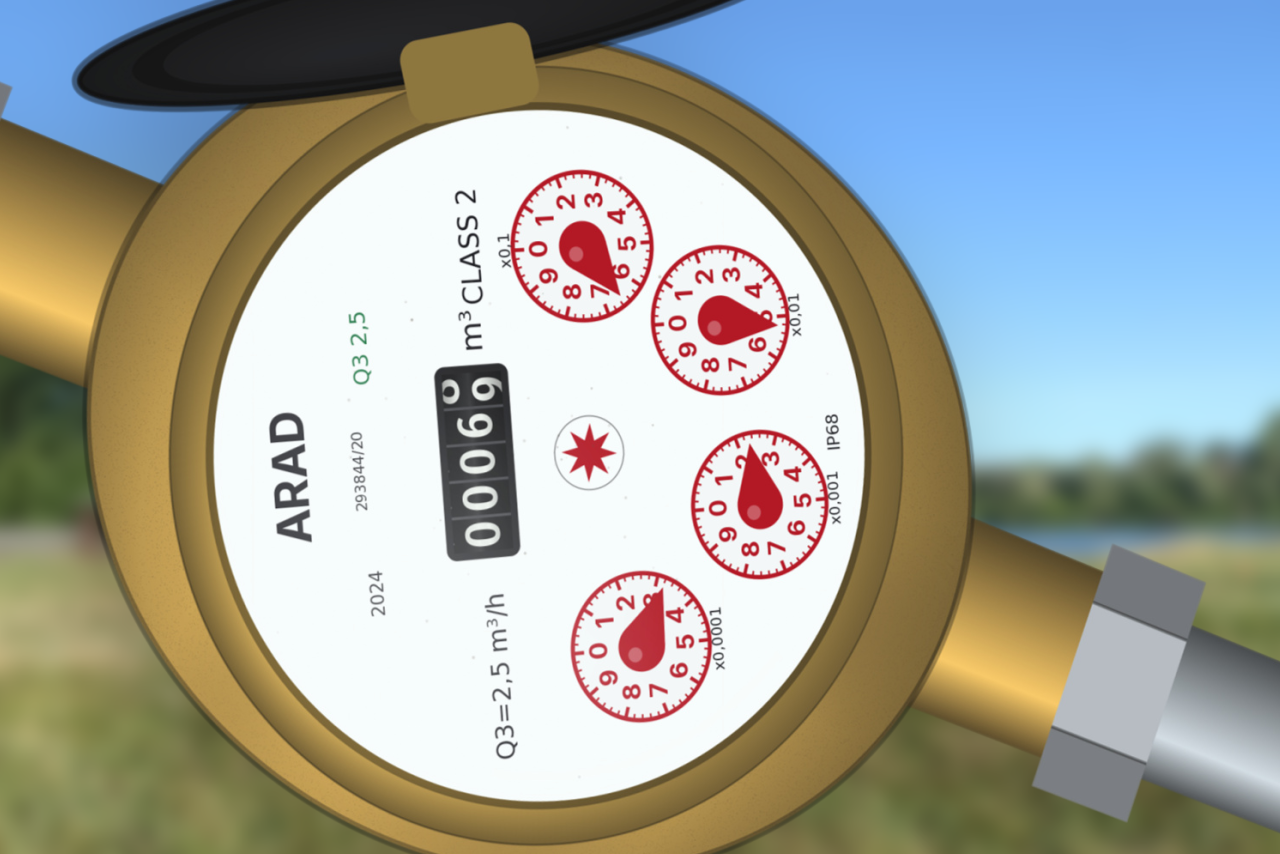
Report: 68.6523,m³
